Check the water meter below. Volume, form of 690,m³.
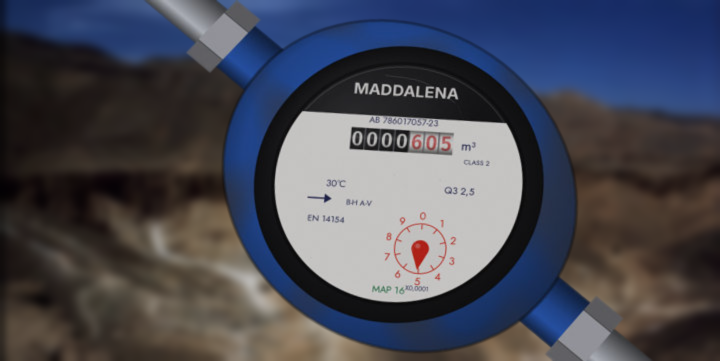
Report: 0.6055,m³
